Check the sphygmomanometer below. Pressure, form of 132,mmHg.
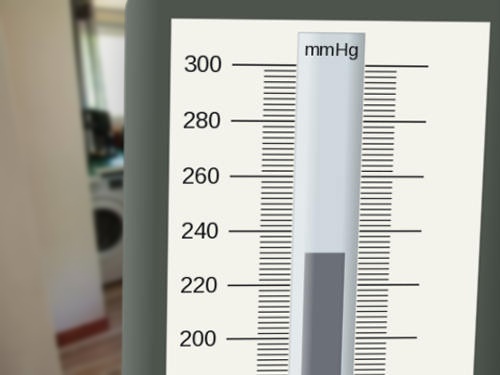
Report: 232,mmHg
